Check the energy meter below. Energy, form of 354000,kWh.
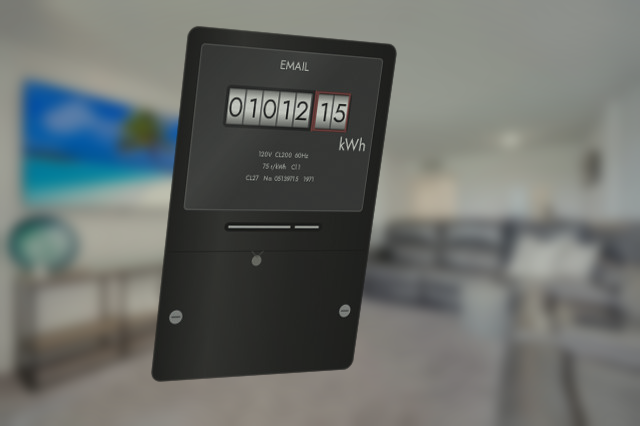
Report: 1012.15,kWh
